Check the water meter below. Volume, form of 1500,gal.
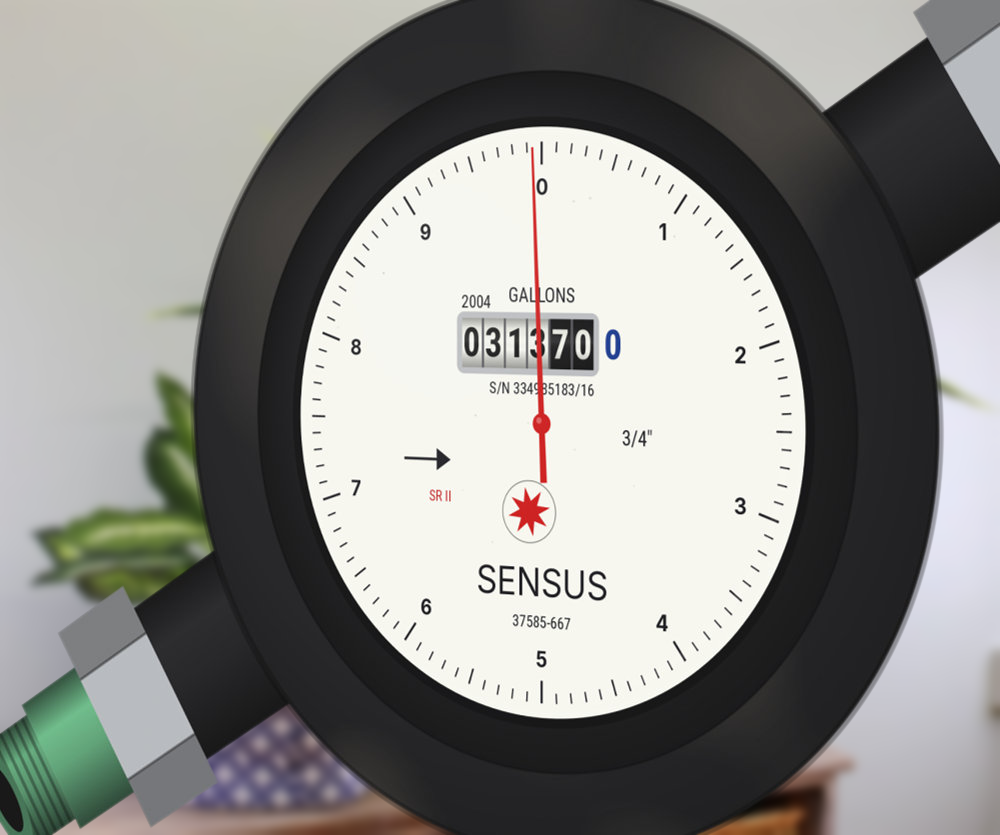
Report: 313699.9,gal
